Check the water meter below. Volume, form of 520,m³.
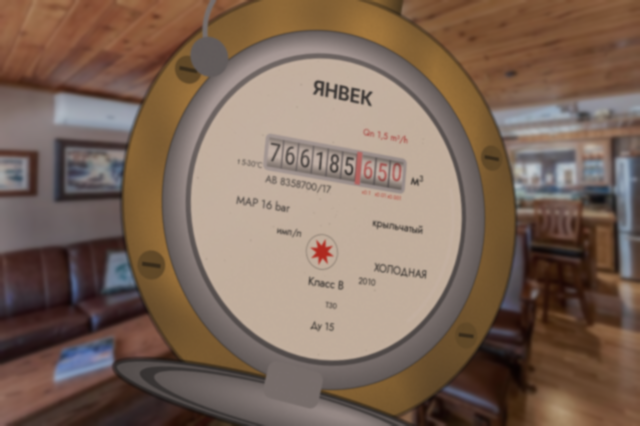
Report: 766185.650,m³
